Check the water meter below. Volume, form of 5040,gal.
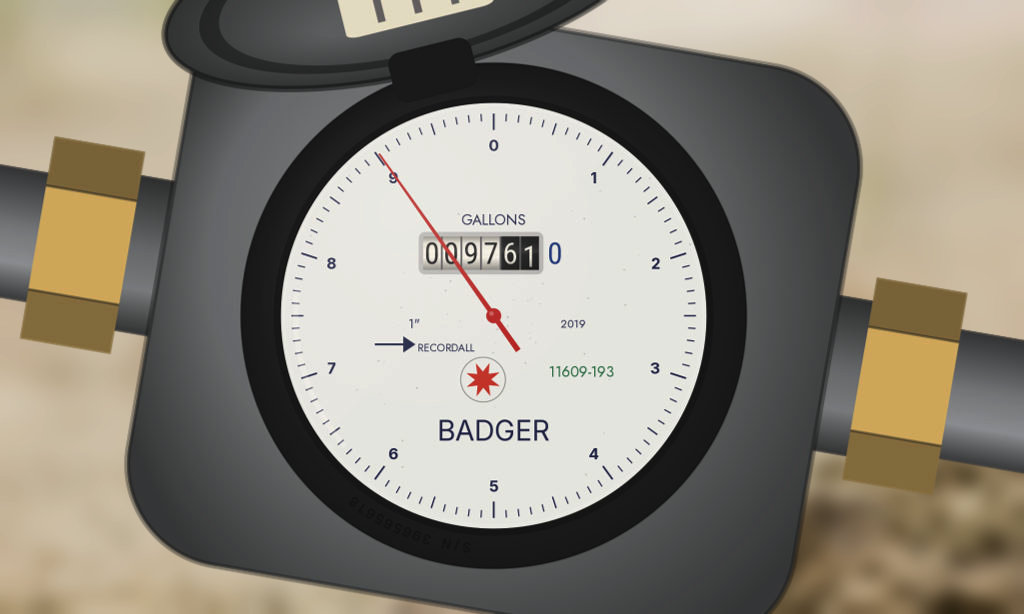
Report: 97609.0,gal
